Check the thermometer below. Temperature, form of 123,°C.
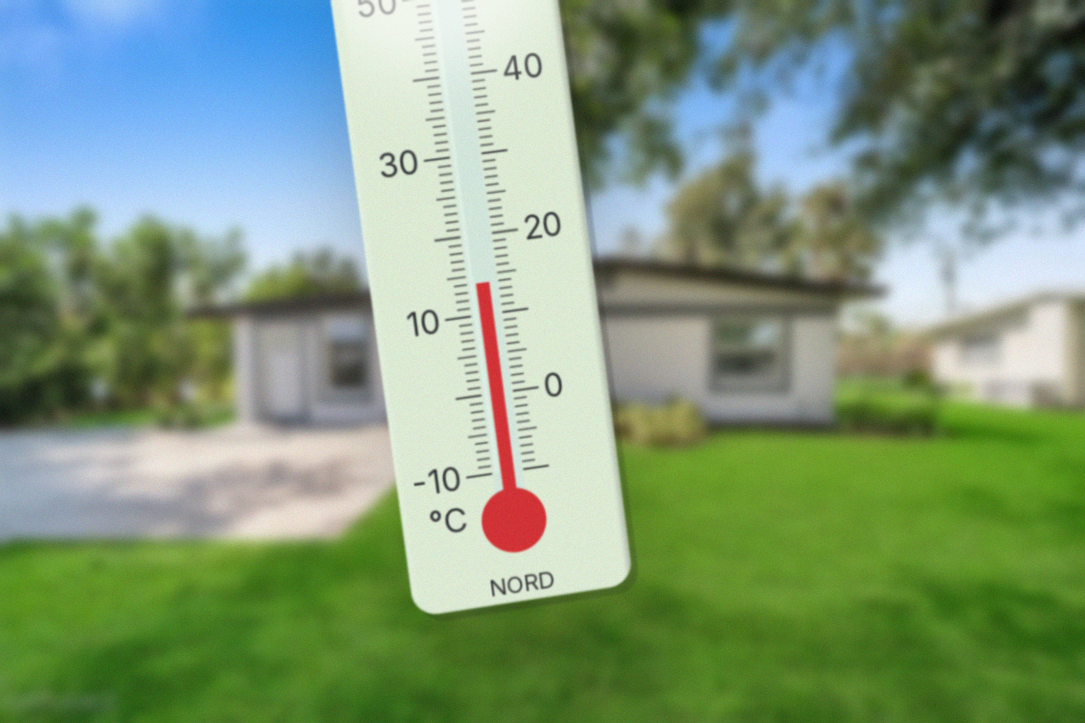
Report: 14,°C
